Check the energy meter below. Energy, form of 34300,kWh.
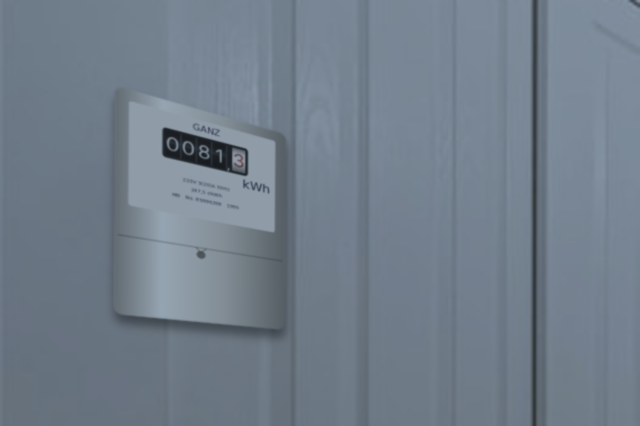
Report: 81.3,kWh
